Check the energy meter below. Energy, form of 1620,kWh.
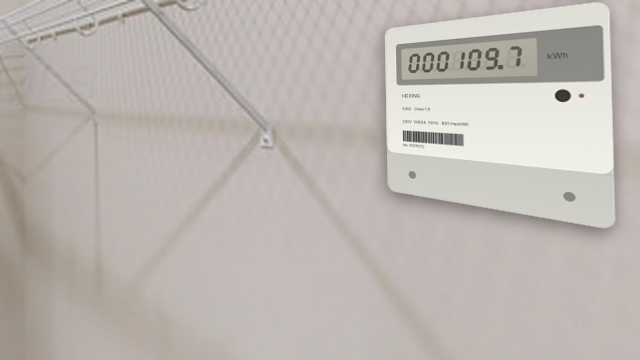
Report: 109.7,kWh
